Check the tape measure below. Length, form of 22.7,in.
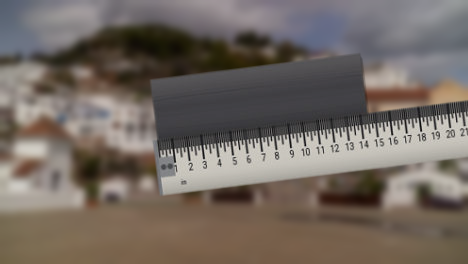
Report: 14.5,in
